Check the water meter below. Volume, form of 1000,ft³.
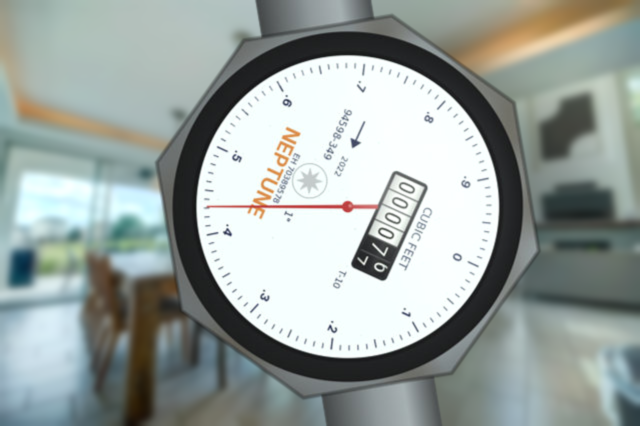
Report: 76.43,ft³
